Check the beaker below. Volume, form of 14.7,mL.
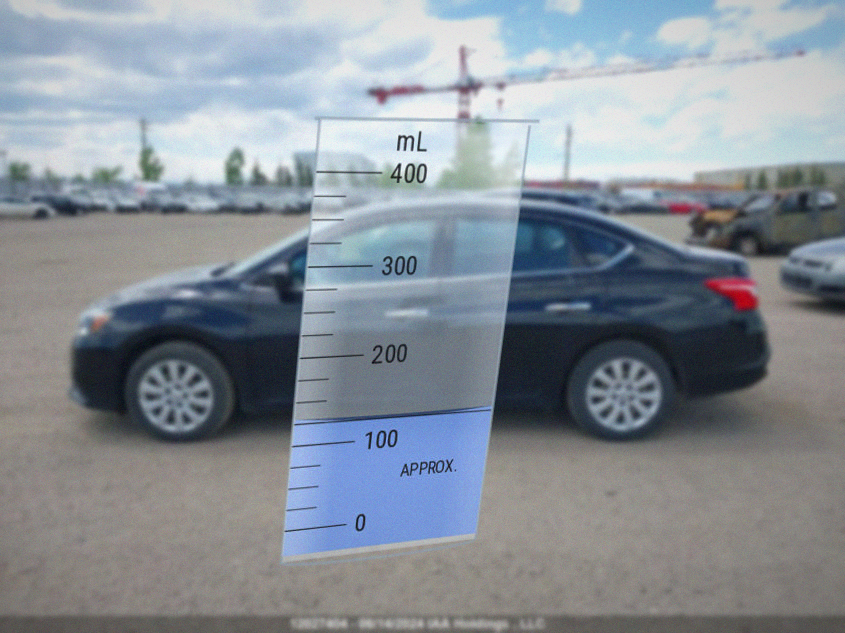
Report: 125,mL
